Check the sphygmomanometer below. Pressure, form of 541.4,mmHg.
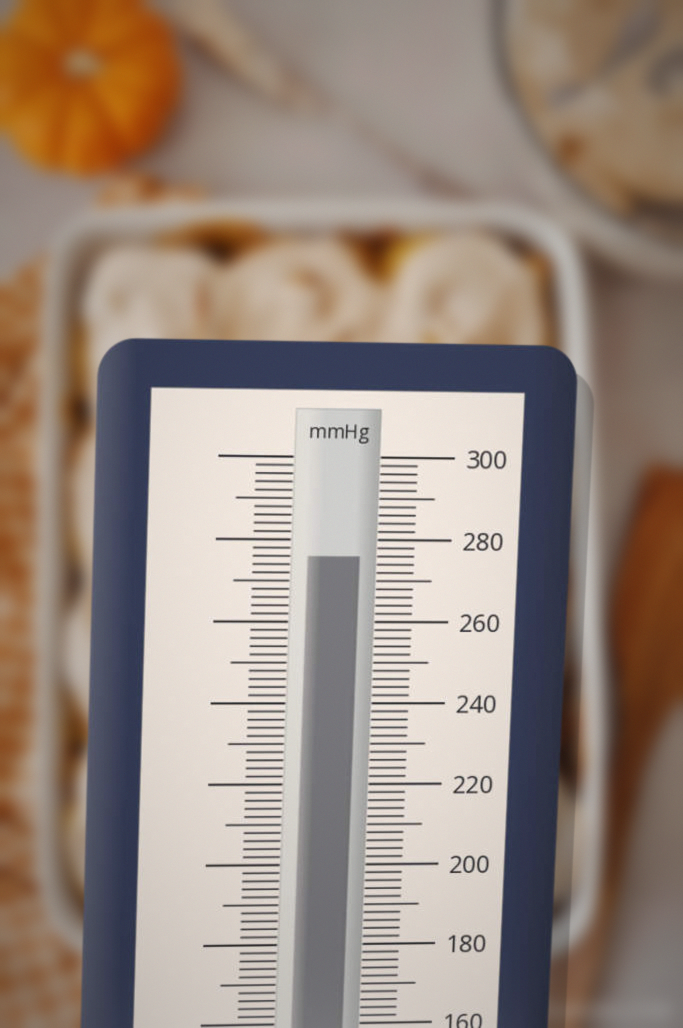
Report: 276,mmHg
